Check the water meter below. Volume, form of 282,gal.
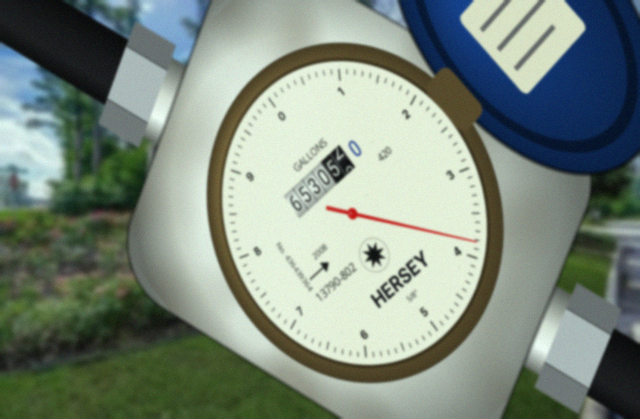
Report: 6530523.8,gal
